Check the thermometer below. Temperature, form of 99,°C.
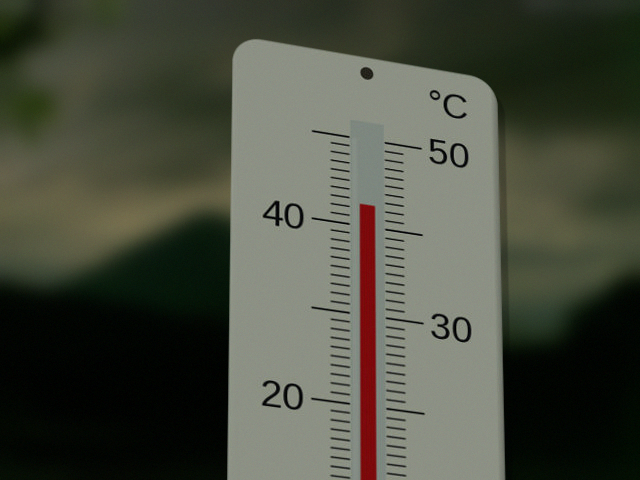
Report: 42.5,°C
